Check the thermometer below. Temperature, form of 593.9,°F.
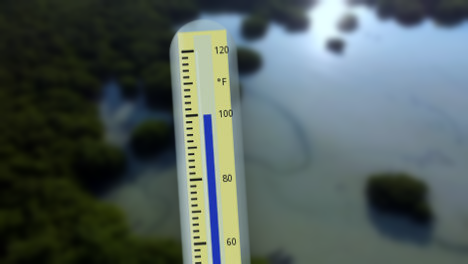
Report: 100,°F
